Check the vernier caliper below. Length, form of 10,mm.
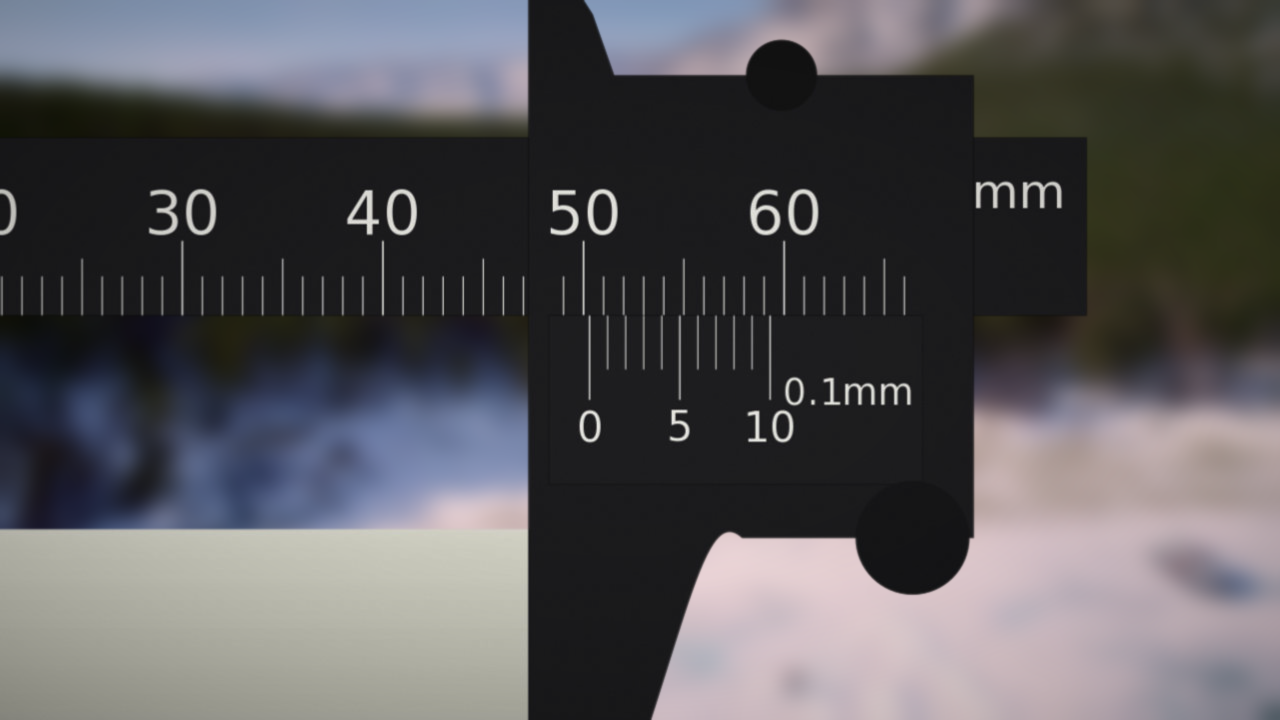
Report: 50.3,mm
